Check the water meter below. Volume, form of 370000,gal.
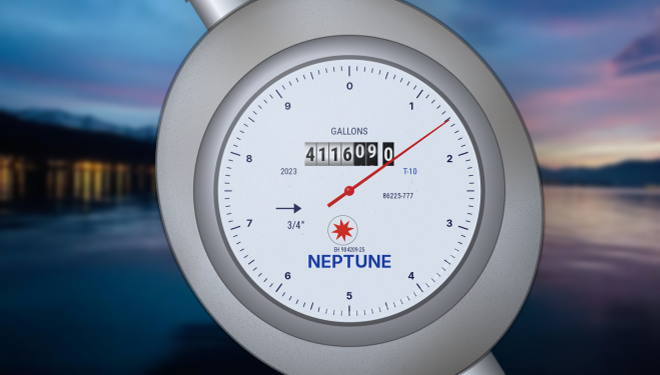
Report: 4116091.5,gal
